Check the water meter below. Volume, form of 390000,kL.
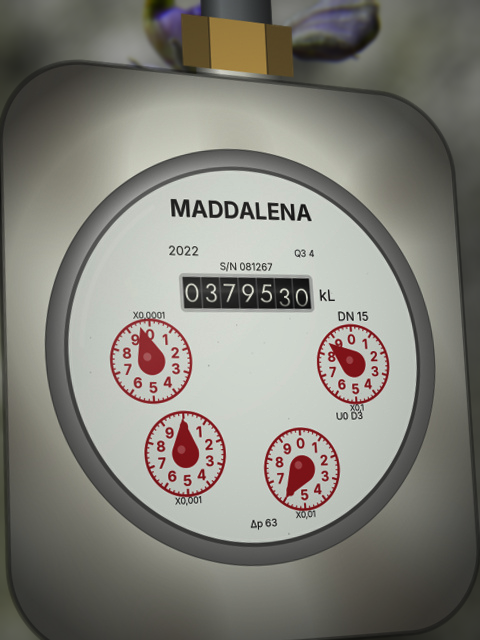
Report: 379529.8599,kL
